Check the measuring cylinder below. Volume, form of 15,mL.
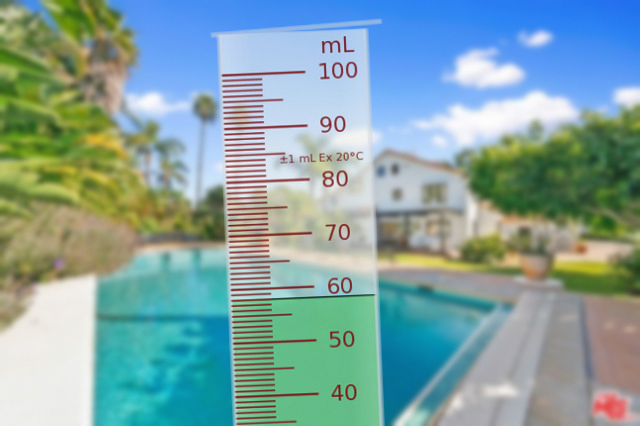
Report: 58,mL
